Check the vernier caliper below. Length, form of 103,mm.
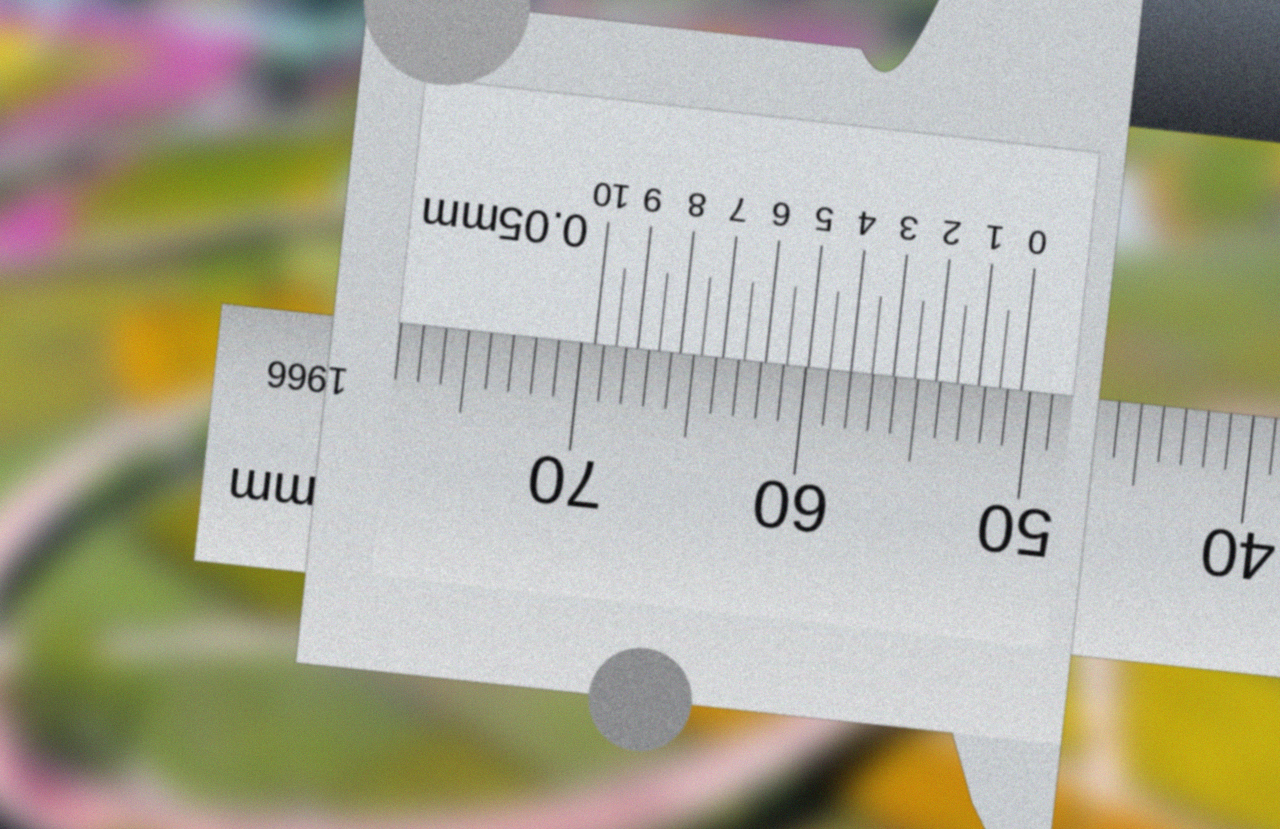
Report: 50.4,mm
